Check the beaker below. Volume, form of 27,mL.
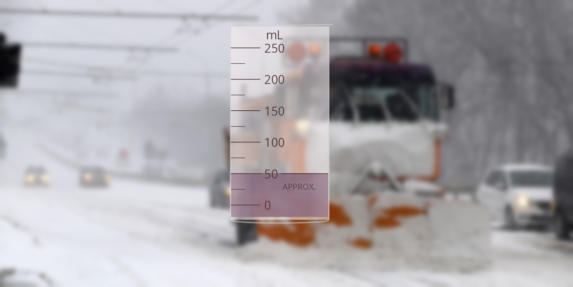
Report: 50,mL
